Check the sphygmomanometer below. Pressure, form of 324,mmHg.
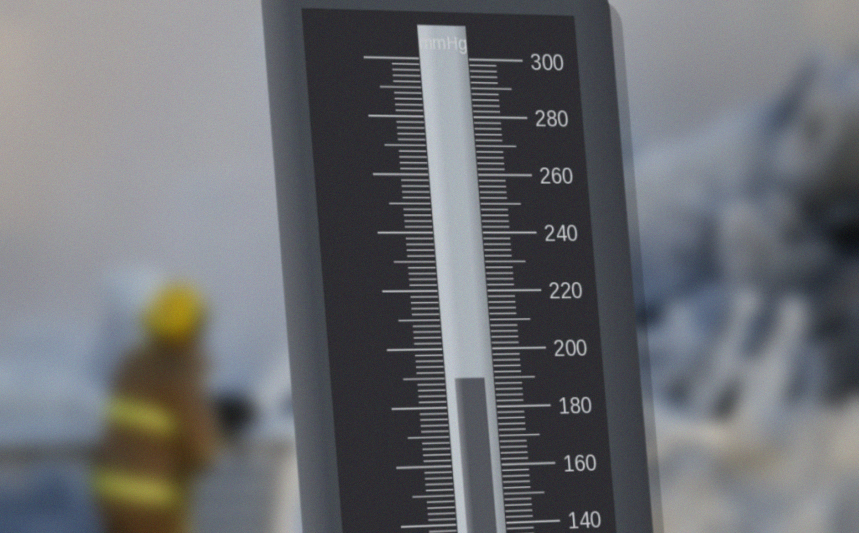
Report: 190,mmHg
